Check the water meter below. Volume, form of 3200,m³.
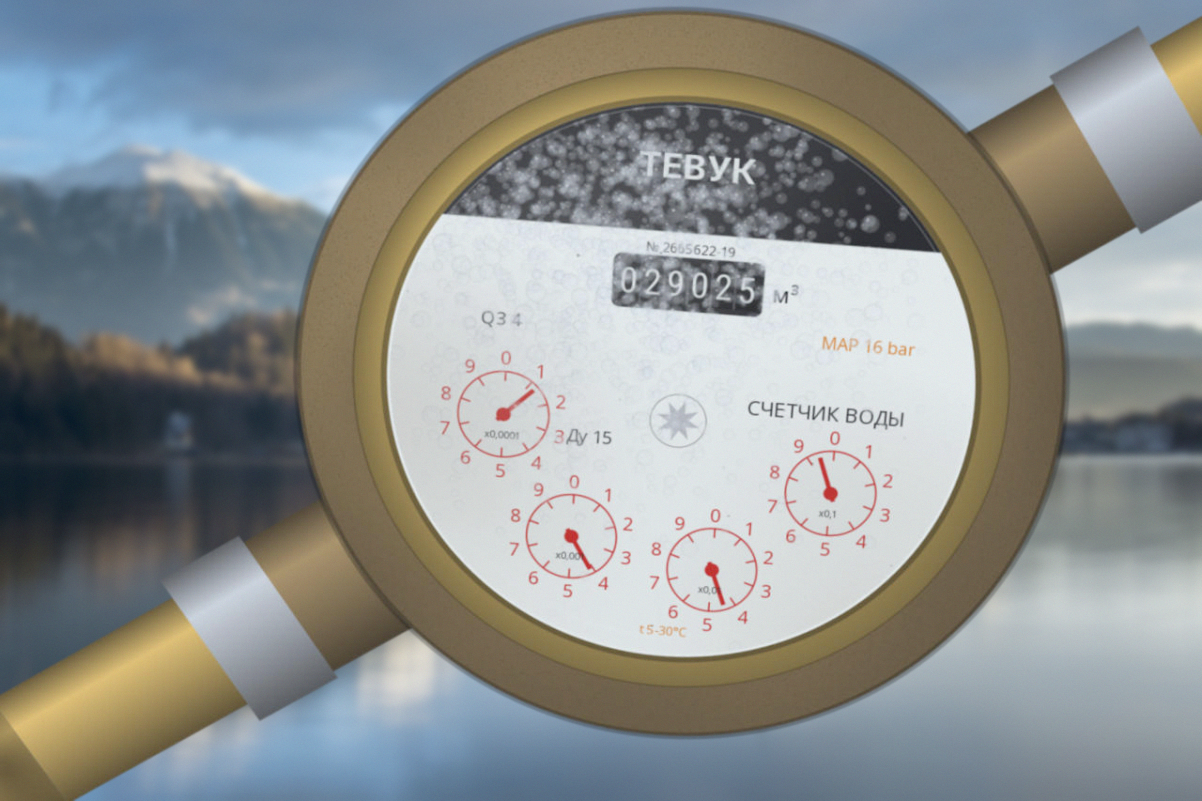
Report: 29024.9441,m³
